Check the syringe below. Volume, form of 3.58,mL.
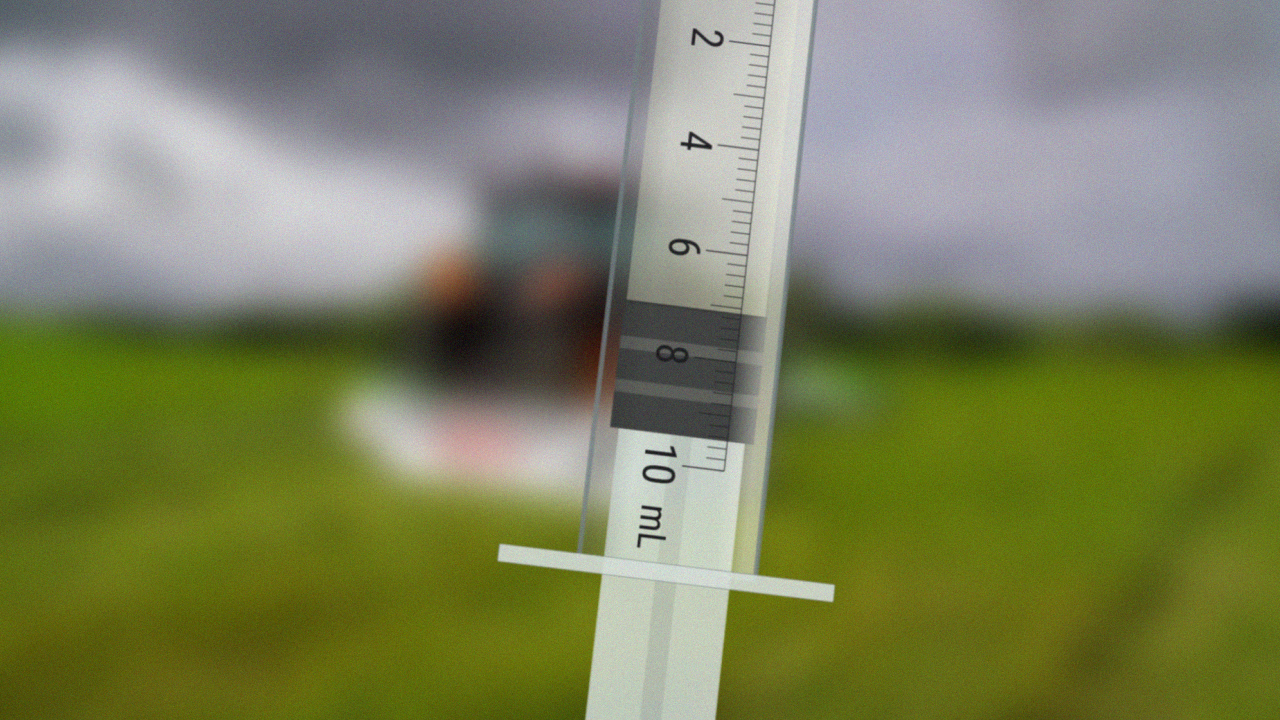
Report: 7.1,mL
